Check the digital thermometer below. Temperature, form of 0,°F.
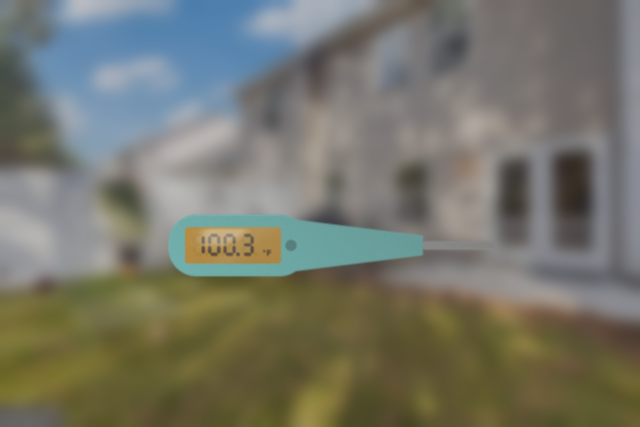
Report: 100.3,°F
